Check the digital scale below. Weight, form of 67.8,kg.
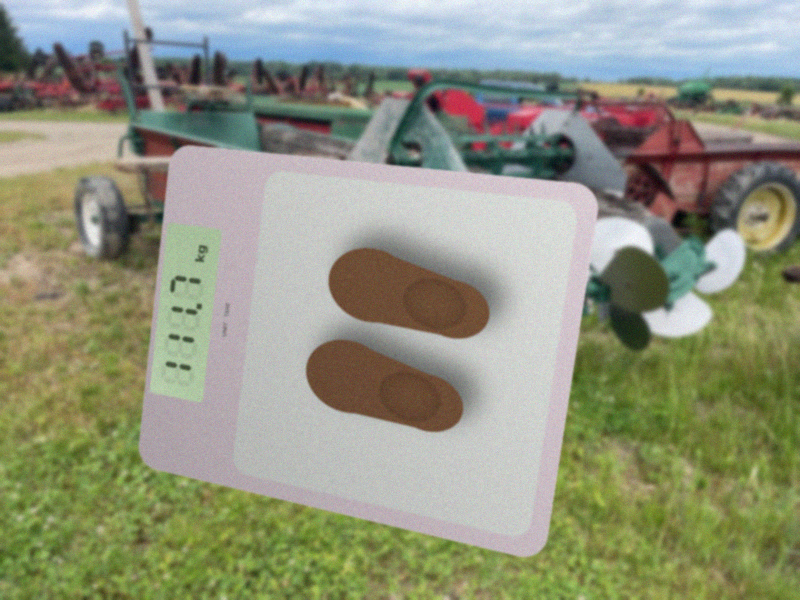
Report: 111.7,kg
